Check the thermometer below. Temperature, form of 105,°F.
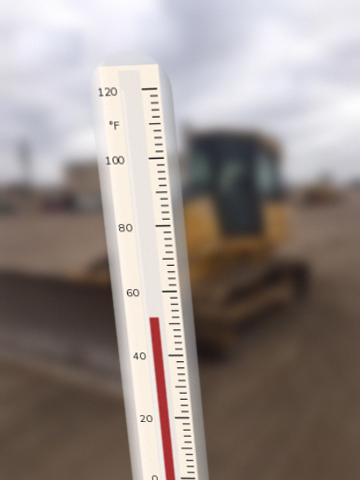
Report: 52,°F
